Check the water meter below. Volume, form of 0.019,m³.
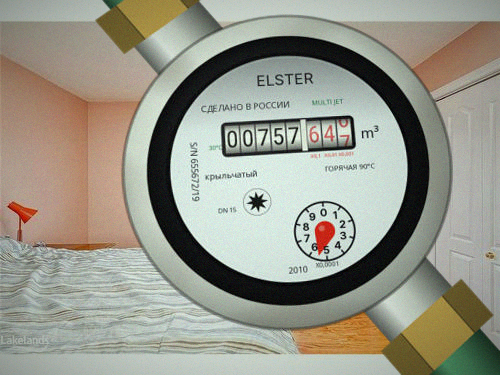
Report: 757.6465,m³
